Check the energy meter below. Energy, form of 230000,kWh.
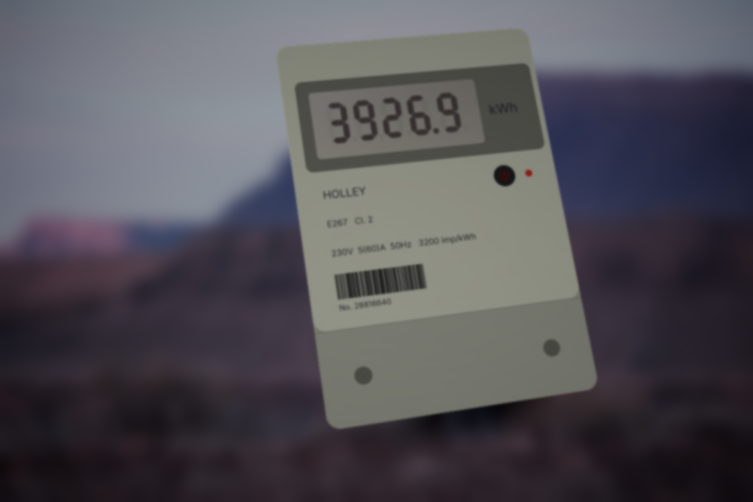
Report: 3926.9,kWh
